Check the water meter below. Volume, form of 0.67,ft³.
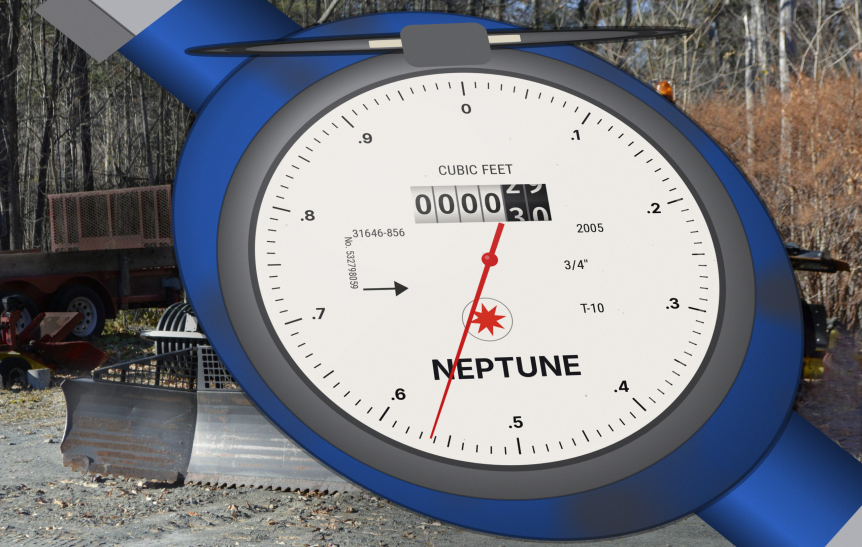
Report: 29.56,ft³
